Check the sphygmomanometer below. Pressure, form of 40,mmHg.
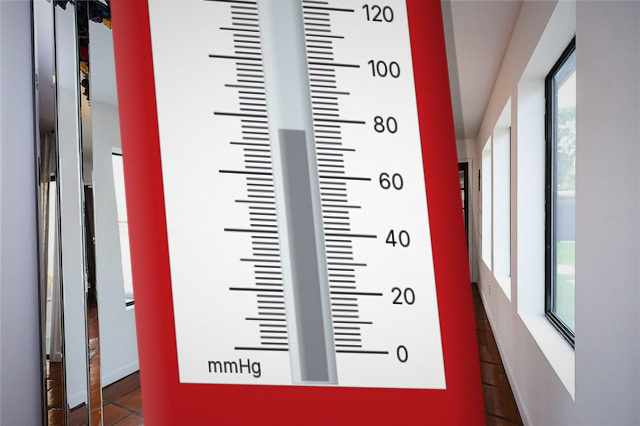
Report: 76,mmHg
